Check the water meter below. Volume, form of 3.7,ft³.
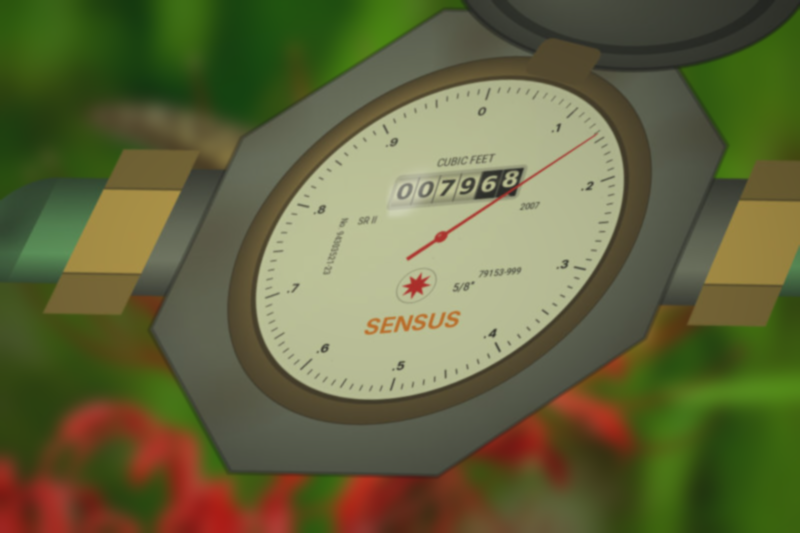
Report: 7968.14,ft³
